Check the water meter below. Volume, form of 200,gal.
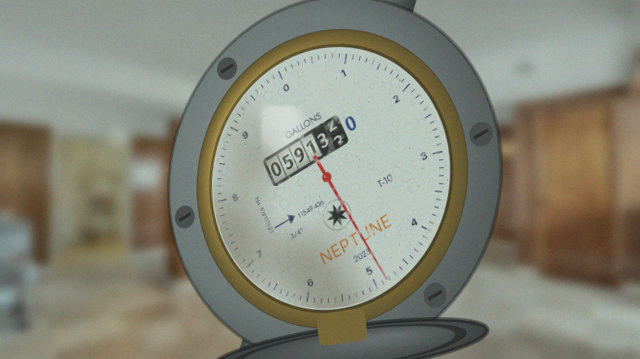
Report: 591324.8,gal
